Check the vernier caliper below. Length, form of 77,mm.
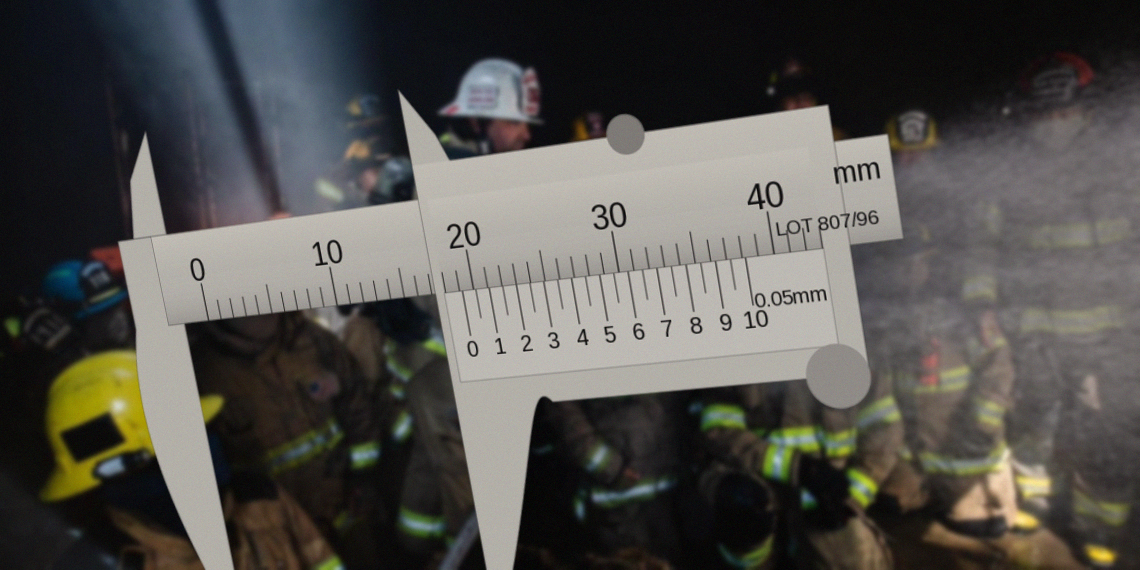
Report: 19.2,mm
